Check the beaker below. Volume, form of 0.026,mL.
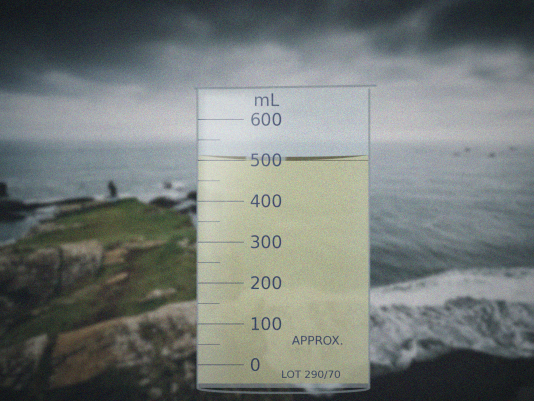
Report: 500,mL
